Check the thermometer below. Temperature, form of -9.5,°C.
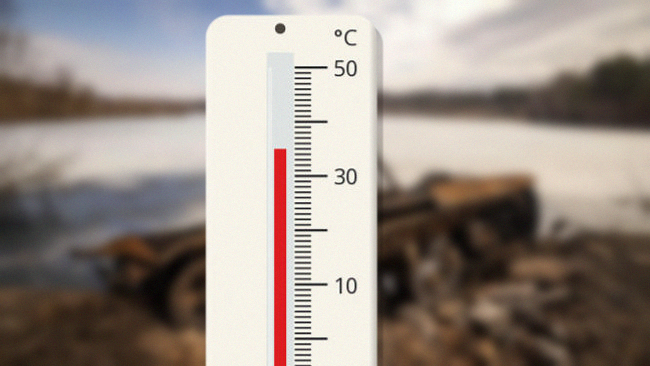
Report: 35,°C
